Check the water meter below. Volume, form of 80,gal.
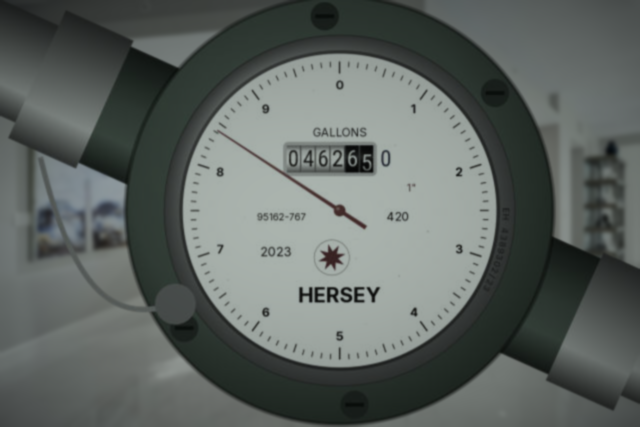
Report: 462648.4,gal
